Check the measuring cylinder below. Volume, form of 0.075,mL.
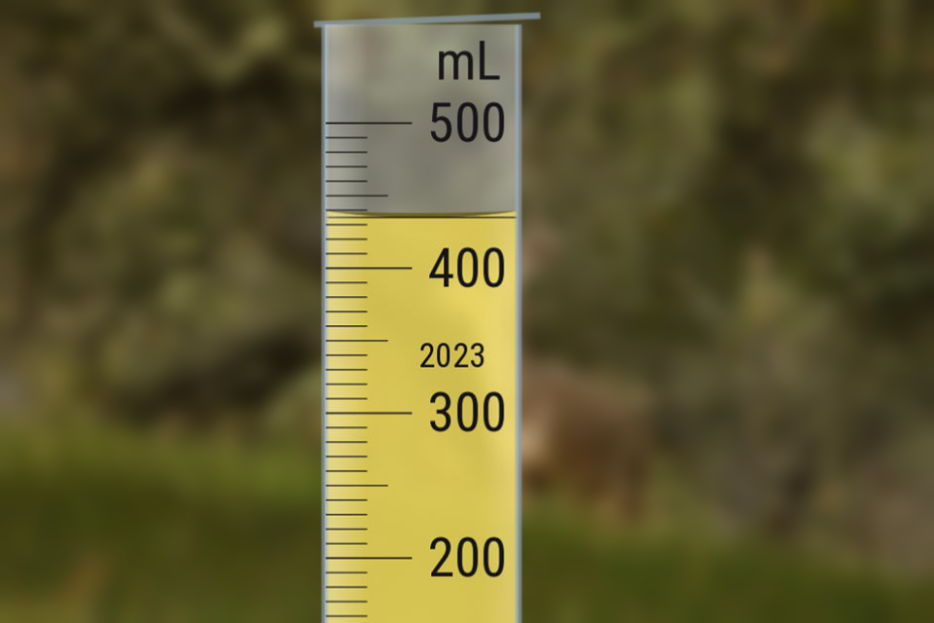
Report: 435,mL
